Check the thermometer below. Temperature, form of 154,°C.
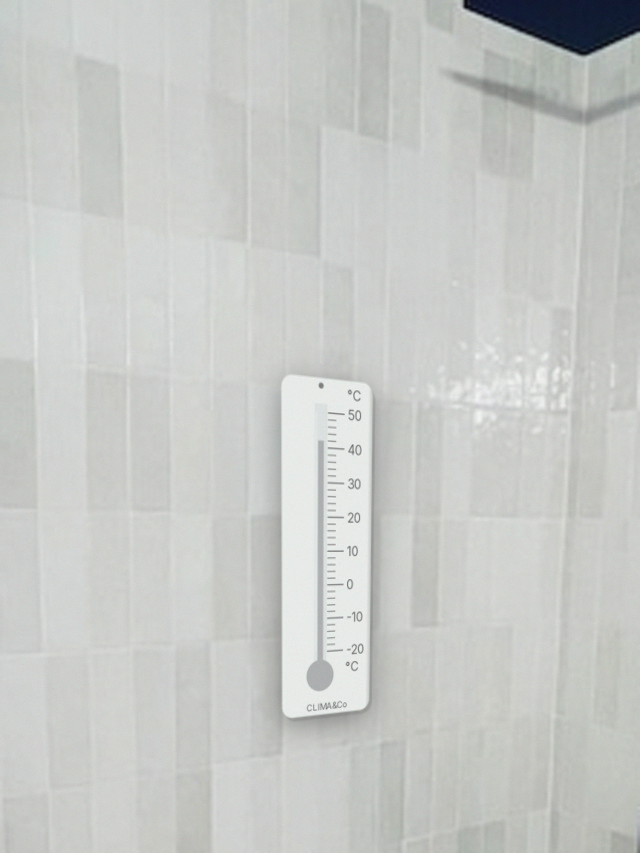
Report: 42,°C
